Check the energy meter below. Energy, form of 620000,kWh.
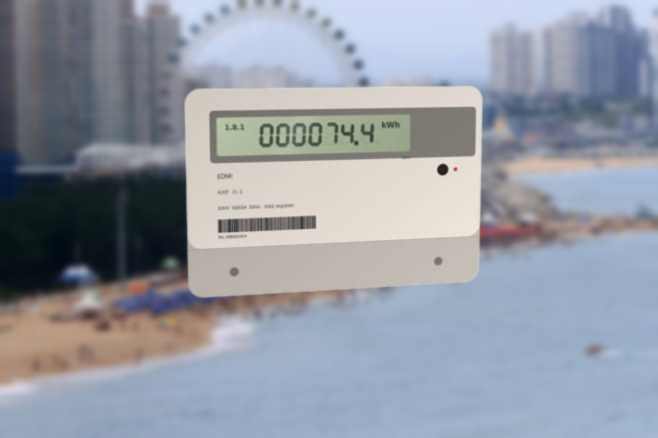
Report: 74.4,kWh
